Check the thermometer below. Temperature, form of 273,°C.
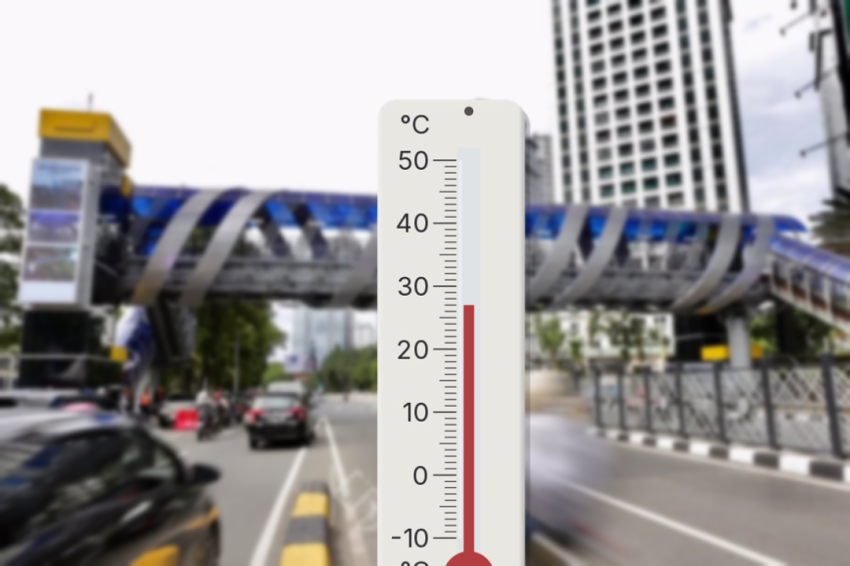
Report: 27,°C
